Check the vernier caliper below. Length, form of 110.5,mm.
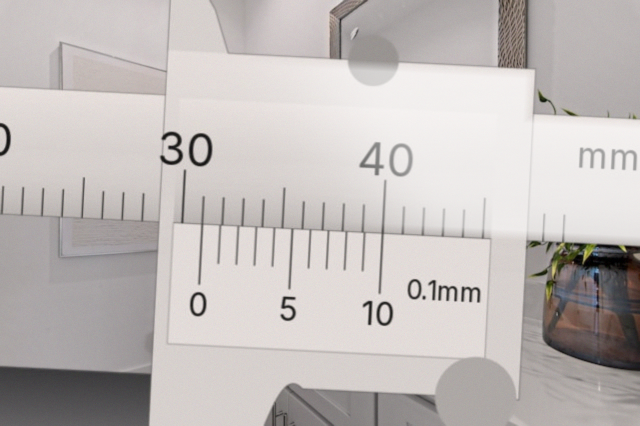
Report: 31.0,mm
